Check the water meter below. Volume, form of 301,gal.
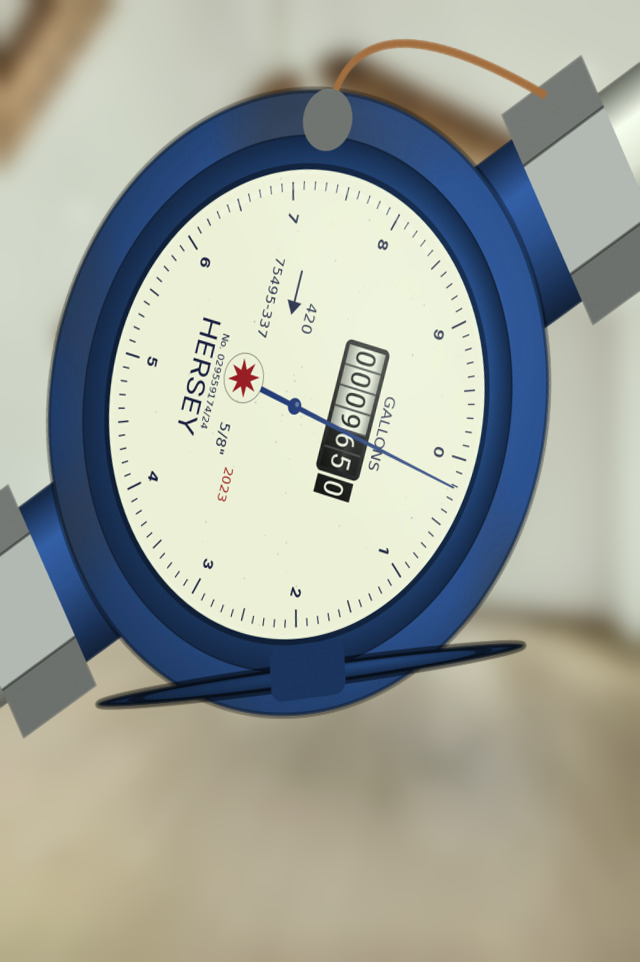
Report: 9650.2,gal
